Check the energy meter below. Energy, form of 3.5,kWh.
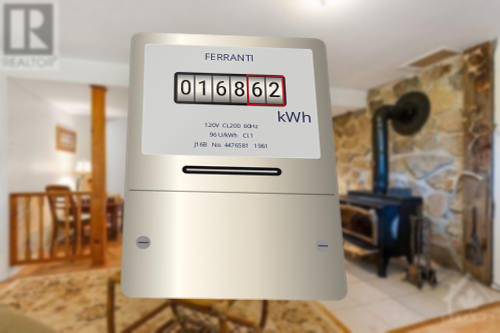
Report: 168.62,kWh
